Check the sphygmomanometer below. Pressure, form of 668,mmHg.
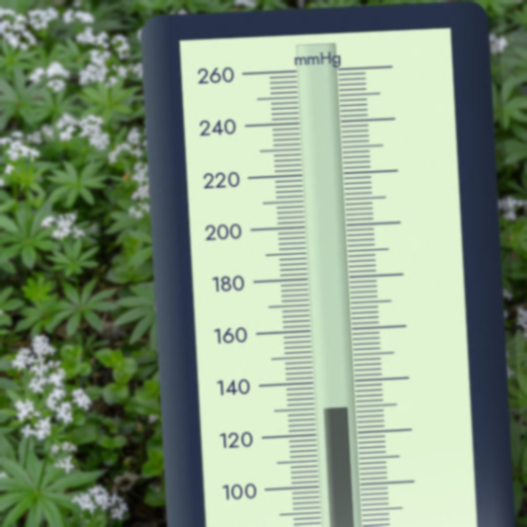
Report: 130,mmHg
